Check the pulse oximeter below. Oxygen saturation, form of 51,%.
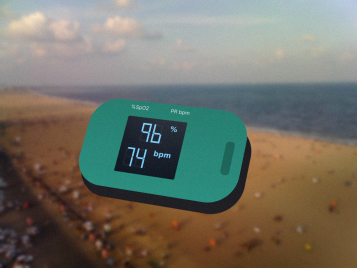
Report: 96,%
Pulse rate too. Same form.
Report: 74,bpm
